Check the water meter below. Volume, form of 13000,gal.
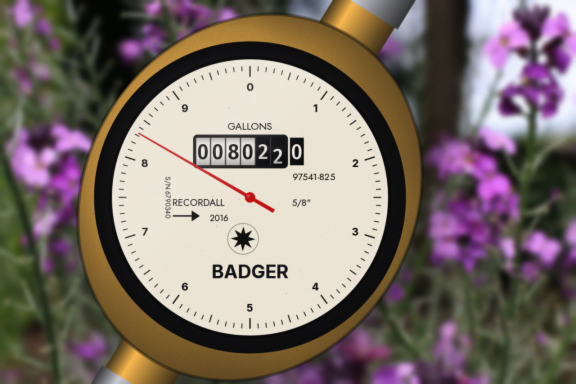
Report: 80218.3,gal
